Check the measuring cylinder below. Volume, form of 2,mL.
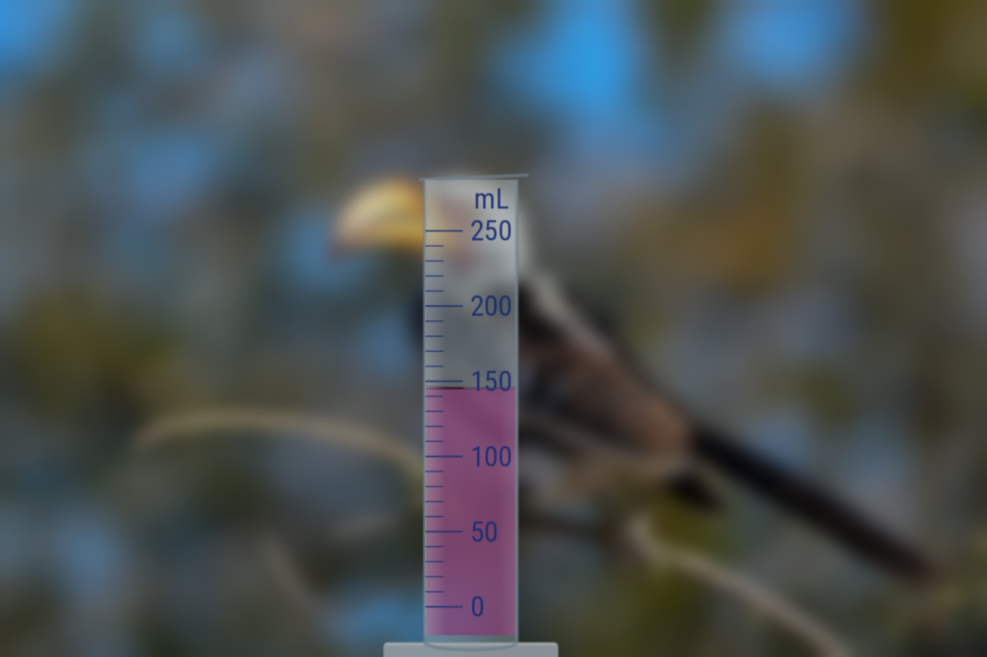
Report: 145,mL
